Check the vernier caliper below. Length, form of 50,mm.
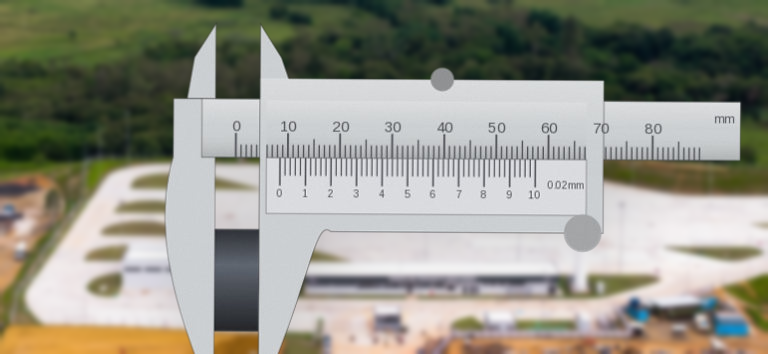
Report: 8.5,mm
